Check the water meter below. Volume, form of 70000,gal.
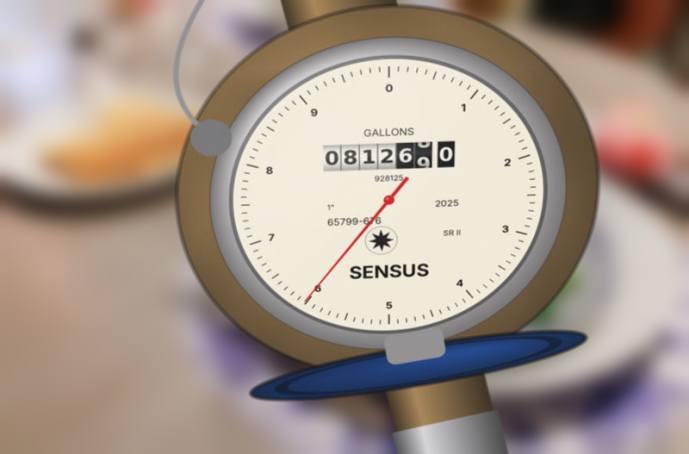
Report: 812686.0,gal
